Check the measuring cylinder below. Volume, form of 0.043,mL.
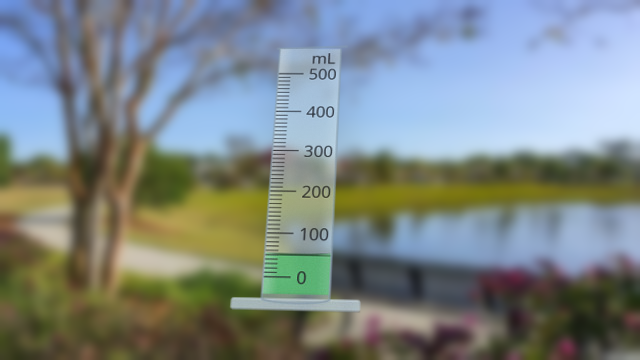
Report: 50,mL
